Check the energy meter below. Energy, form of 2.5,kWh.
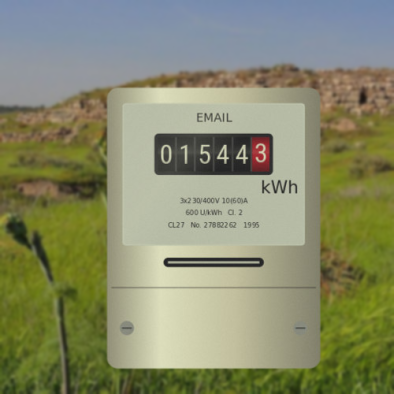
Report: 1544.3,kWh
